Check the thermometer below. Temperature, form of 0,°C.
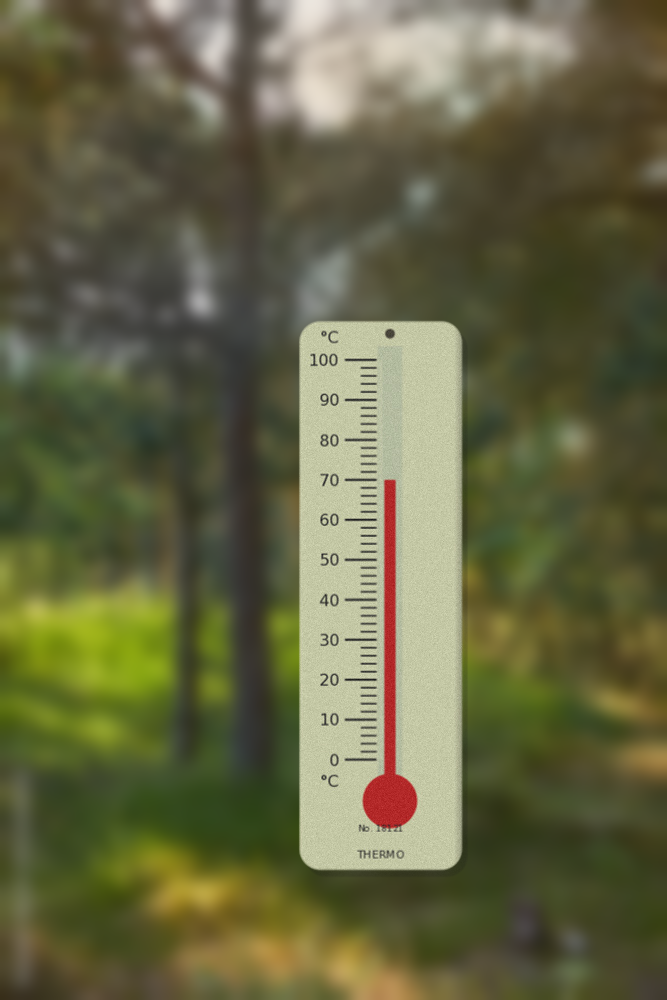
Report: 70,°C
